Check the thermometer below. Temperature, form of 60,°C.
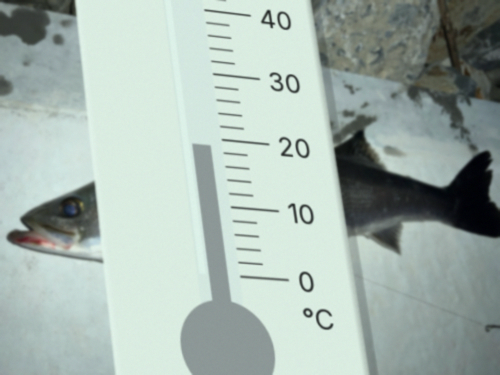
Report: 19,°C
